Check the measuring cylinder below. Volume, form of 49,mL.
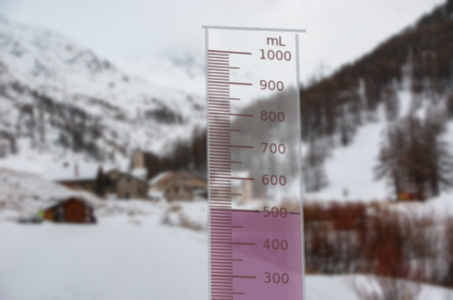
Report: 500,mL
